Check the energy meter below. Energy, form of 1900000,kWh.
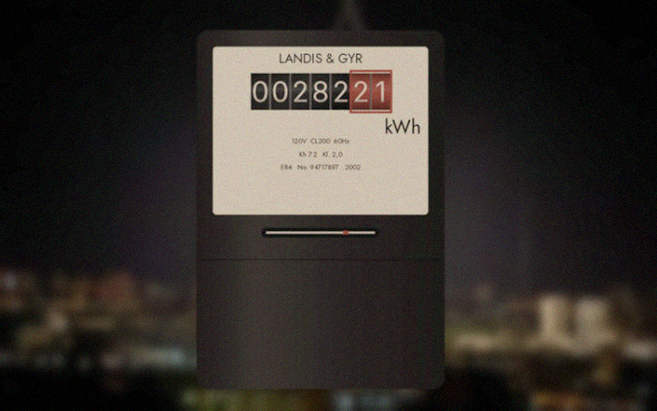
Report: 282.21,kWh
